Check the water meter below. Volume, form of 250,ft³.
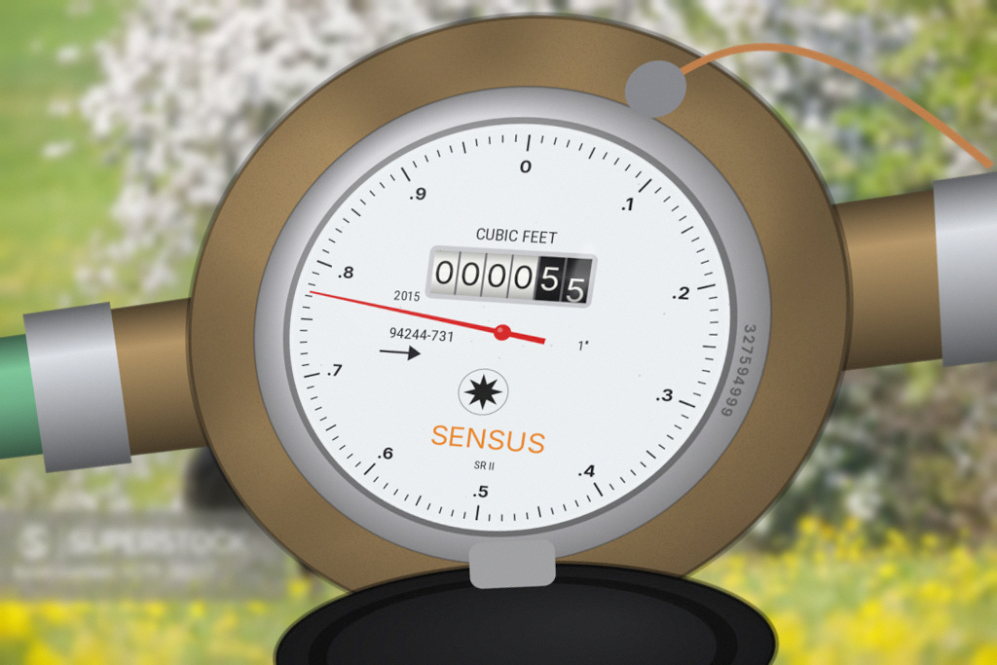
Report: 54.77,ft³
